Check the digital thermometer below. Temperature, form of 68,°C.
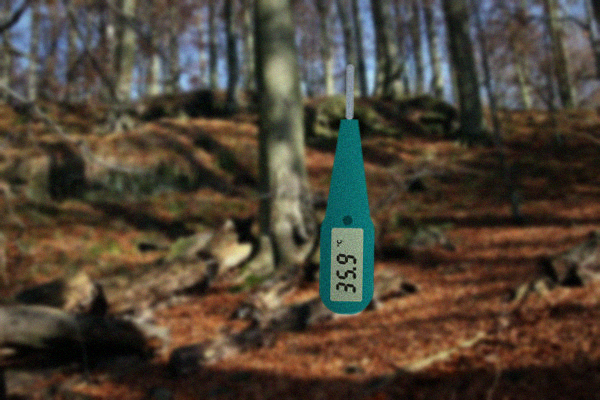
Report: 35.9,°C
